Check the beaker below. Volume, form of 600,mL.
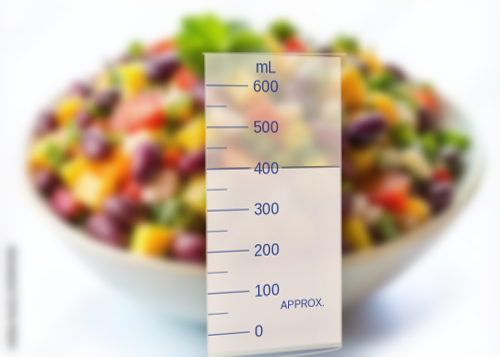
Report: 400,mL
